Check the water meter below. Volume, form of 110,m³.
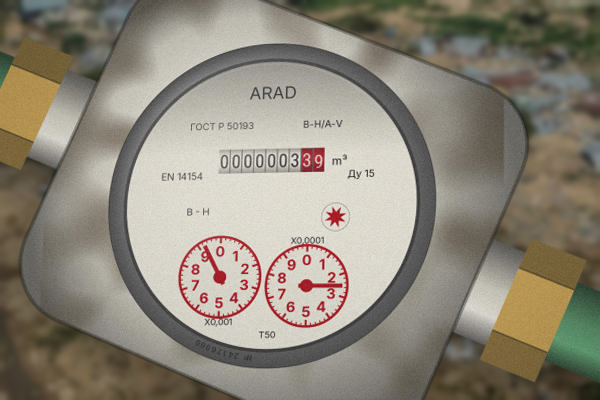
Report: 3.3892,m³
